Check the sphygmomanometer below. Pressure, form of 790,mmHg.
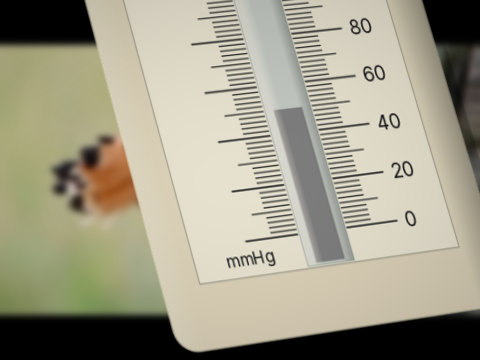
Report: 50,mmHg
